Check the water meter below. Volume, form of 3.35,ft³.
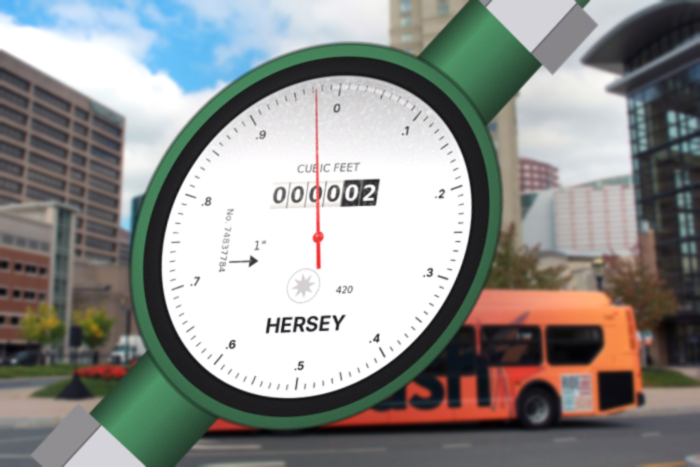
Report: 1.97,ft³
